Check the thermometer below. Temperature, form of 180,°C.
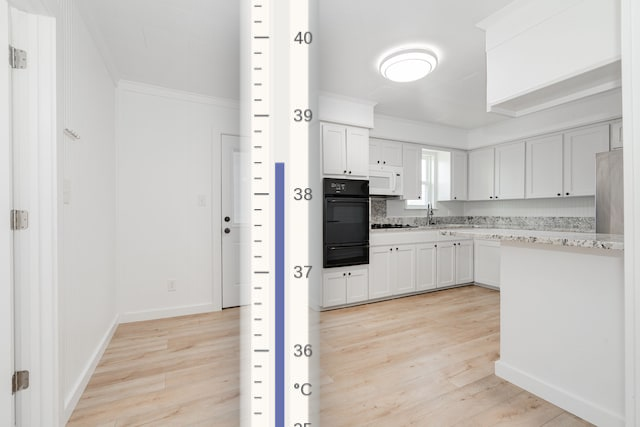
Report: 38.4,°C
